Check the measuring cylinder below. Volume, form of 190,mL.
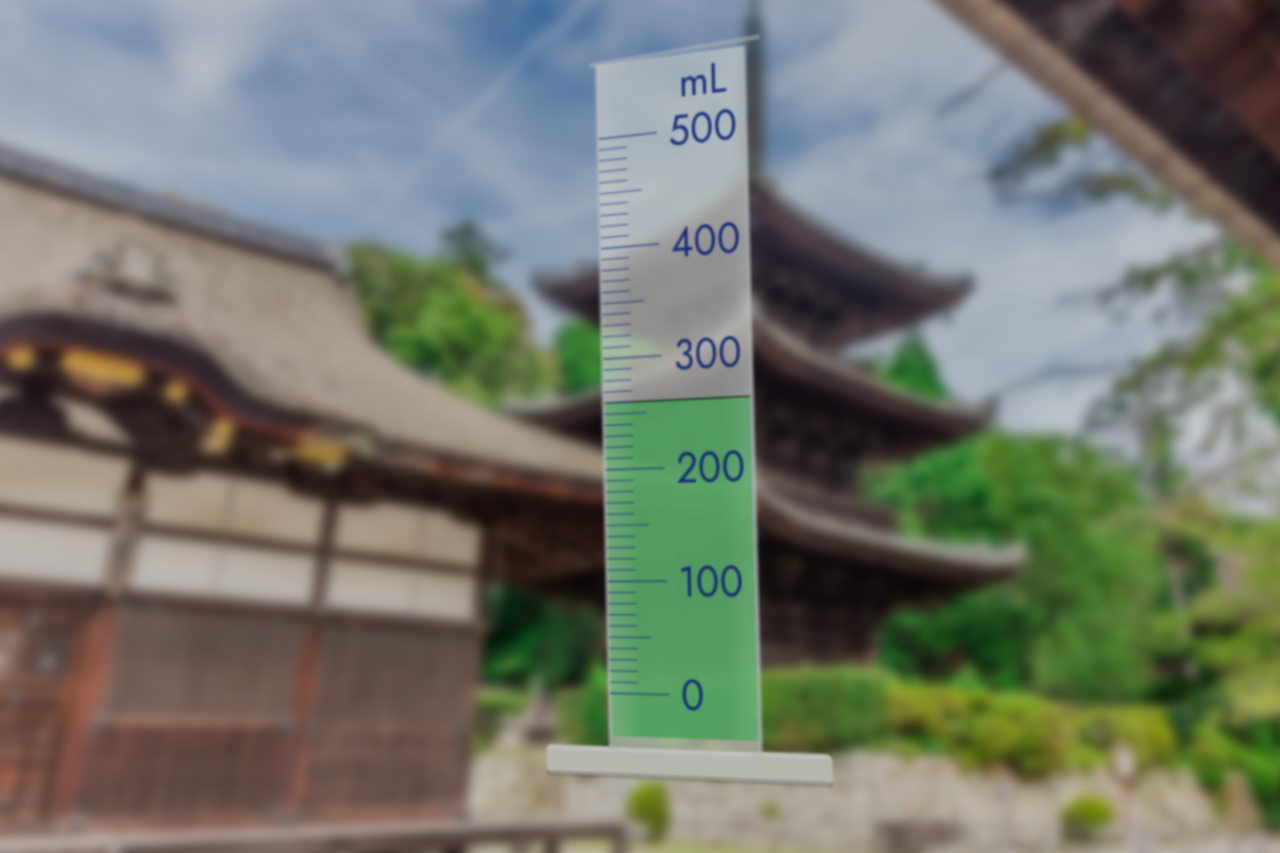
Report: 260,mL
